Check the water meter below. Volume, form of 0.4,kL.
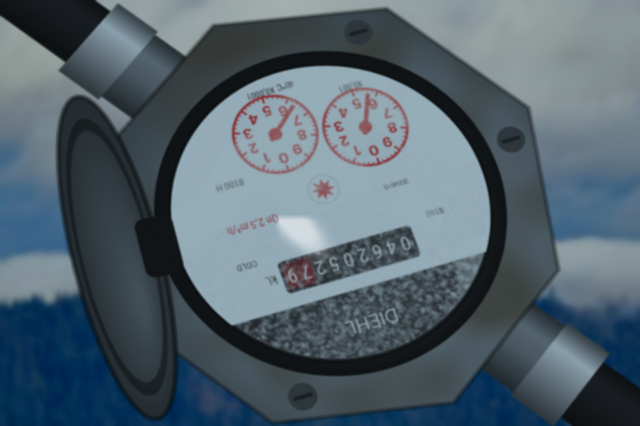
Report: 462052.7956,kL
